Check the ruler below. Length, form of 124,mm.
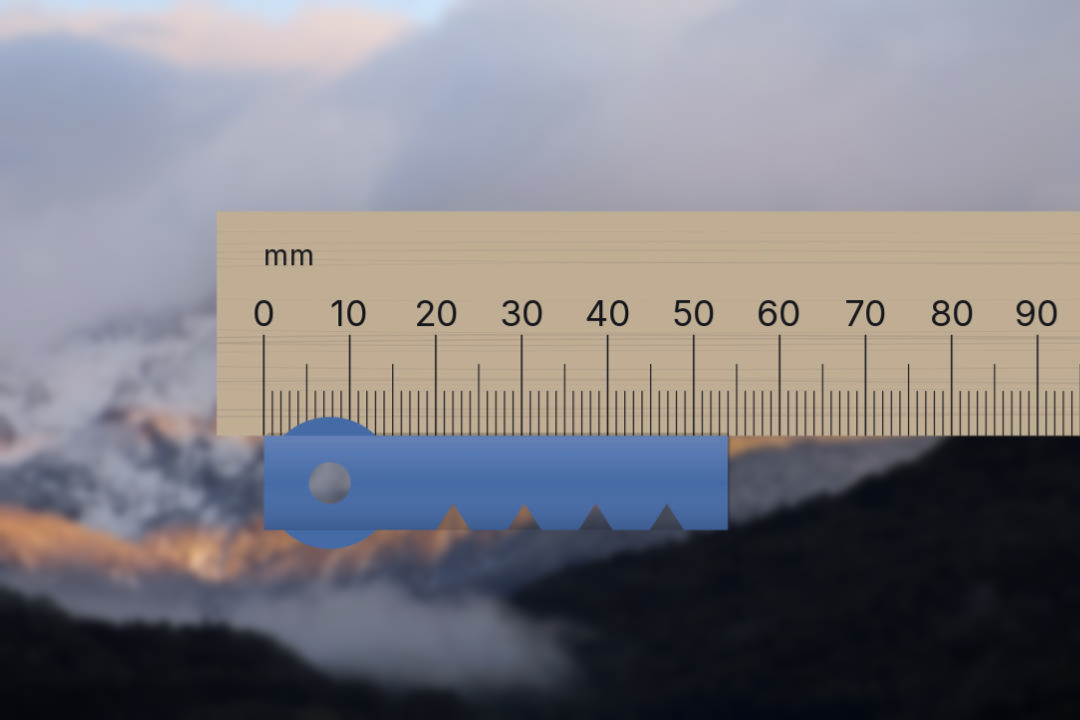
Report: 54,mm
